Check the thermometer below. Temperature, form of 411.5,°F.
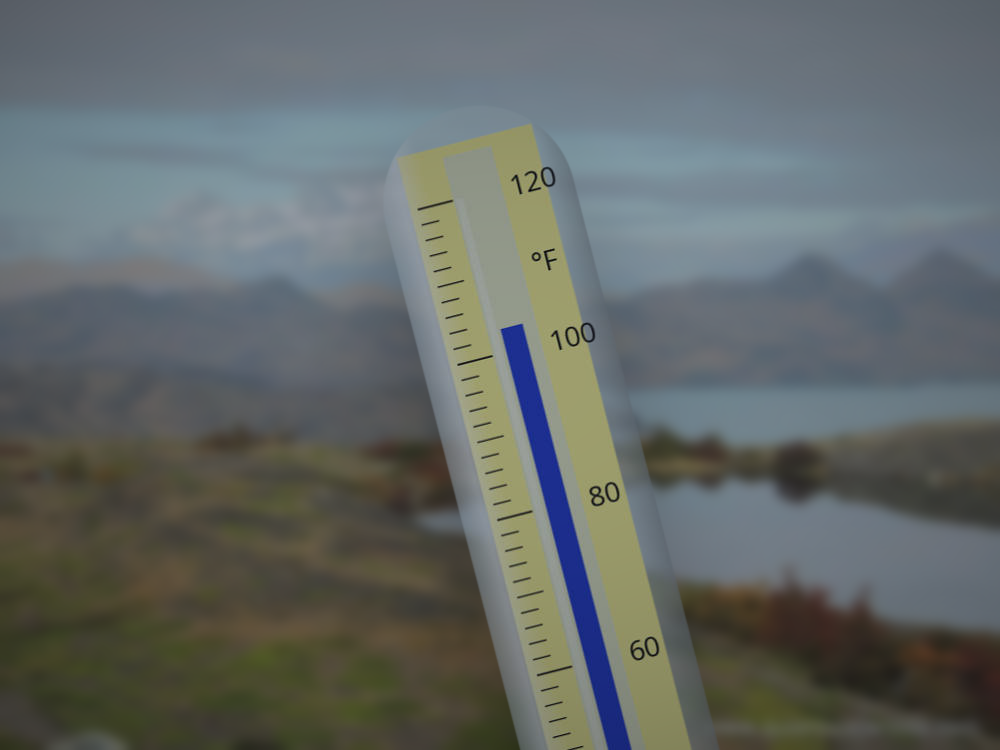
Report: 103,°F
